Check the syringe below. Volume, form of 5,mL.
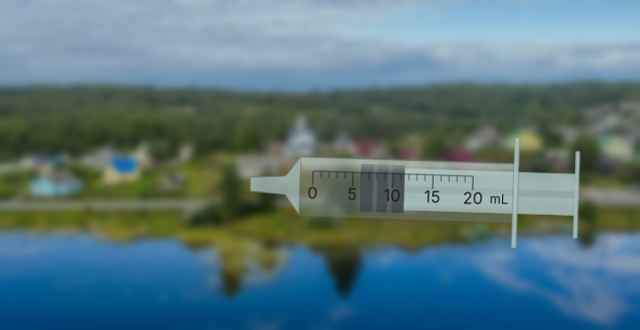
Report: 6,mL
